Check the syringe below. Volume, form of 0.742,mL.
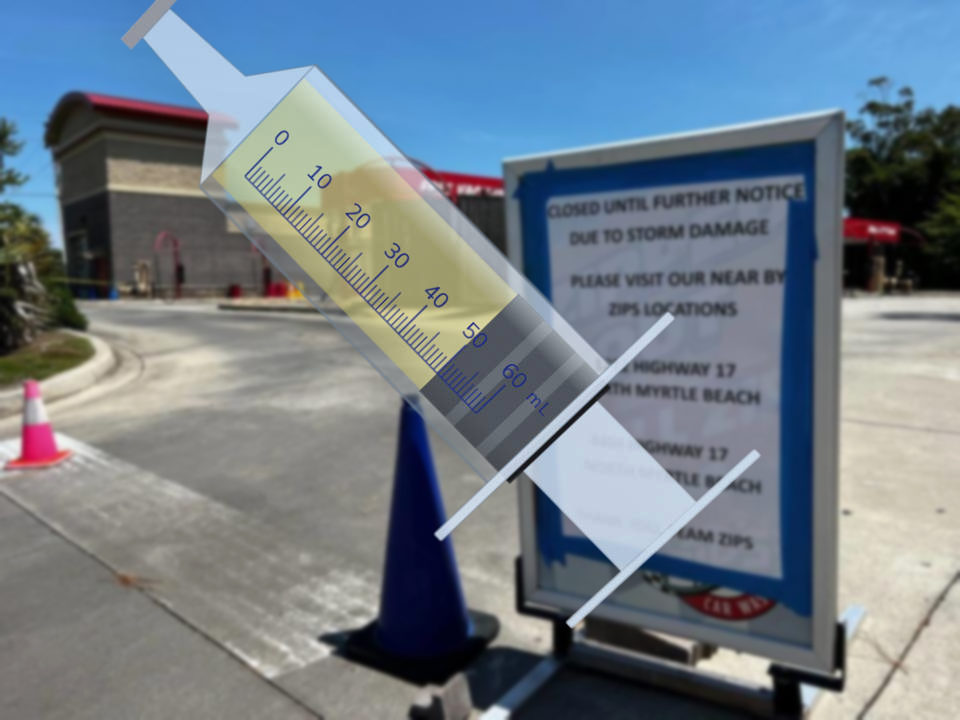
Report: 50,mL
